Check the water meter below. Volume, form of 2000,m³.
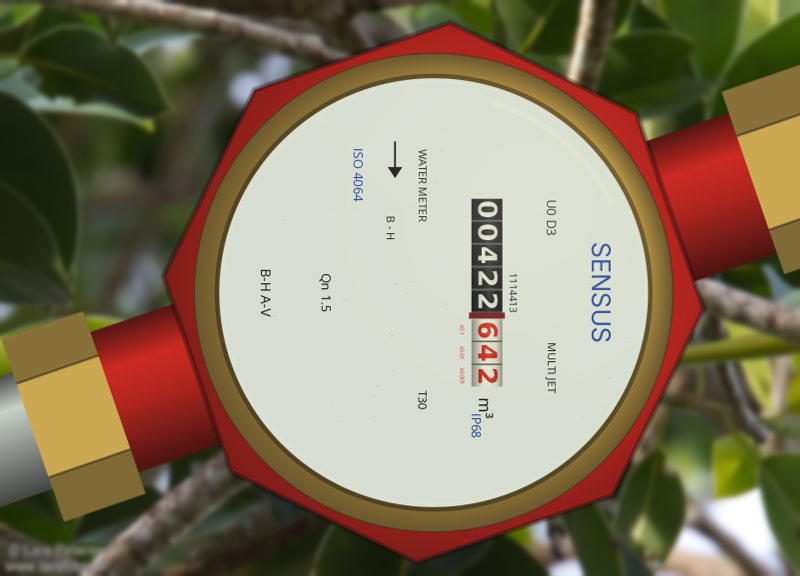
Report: 422.642,m³
